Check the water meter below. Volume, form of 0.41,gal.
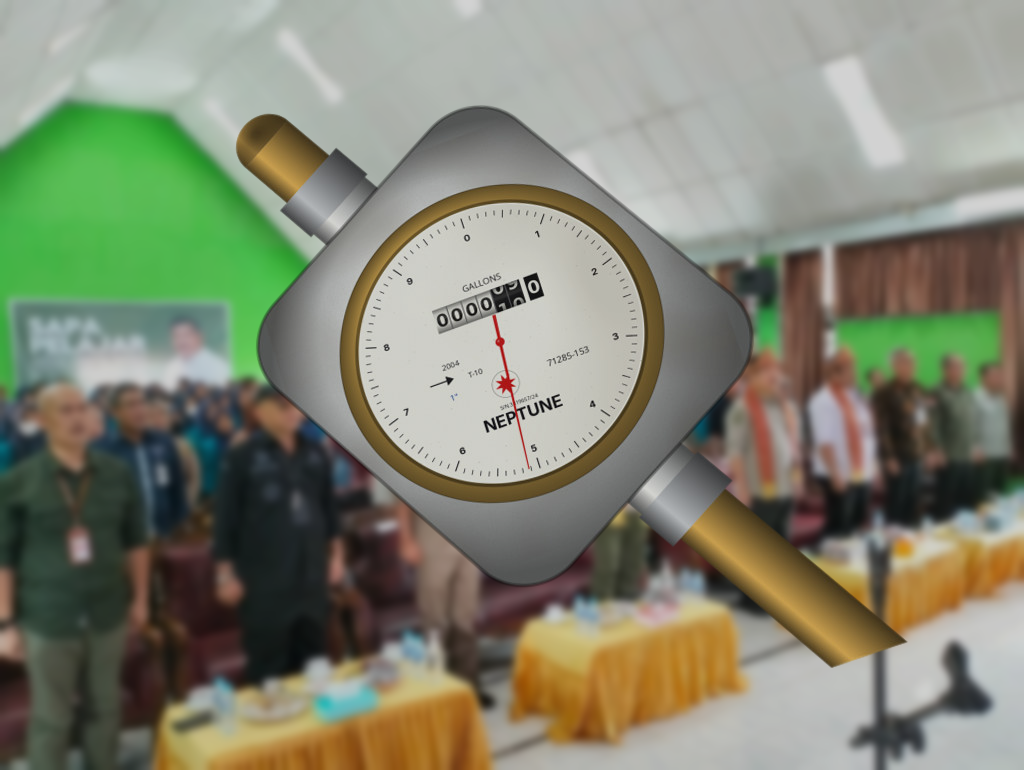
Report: 95.1,gal
